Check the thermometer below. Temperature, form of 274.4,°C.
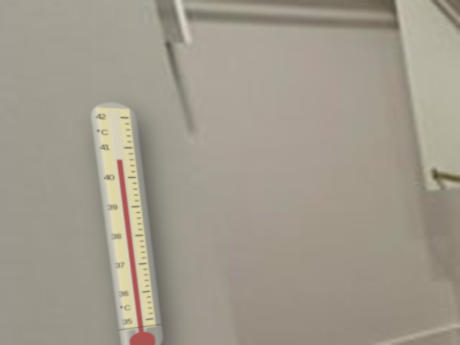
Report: 40.6,°C
